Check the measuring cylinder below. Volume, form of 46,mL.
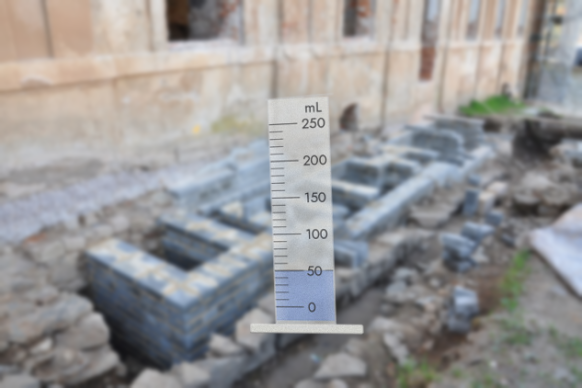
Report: 50,mL
